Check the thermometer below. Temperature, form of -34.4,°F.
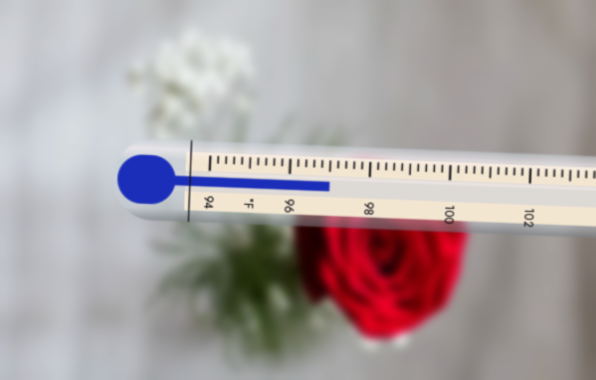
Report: 97,°F
